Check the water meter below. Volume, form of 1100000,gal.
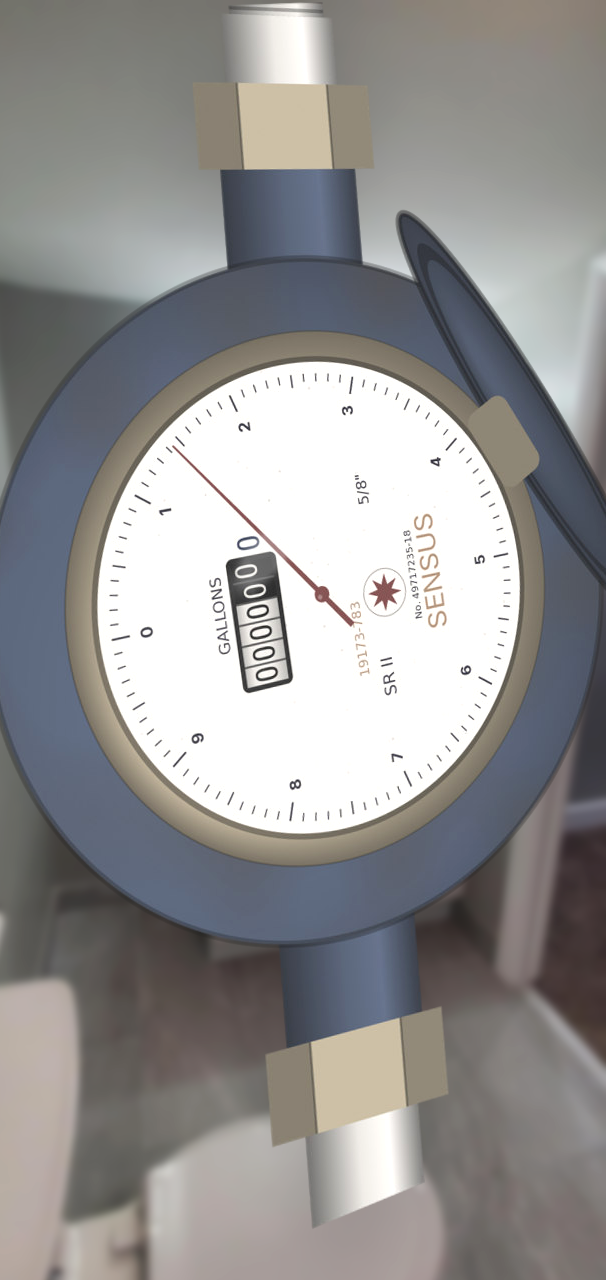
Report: 1.4,gal
